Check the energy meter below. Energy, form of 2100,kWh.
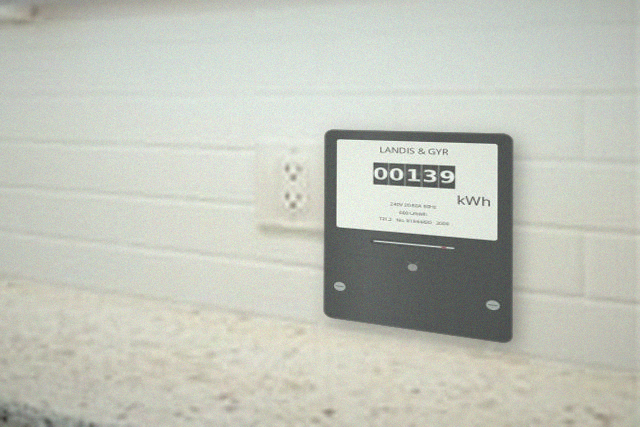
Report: 139,kWh
